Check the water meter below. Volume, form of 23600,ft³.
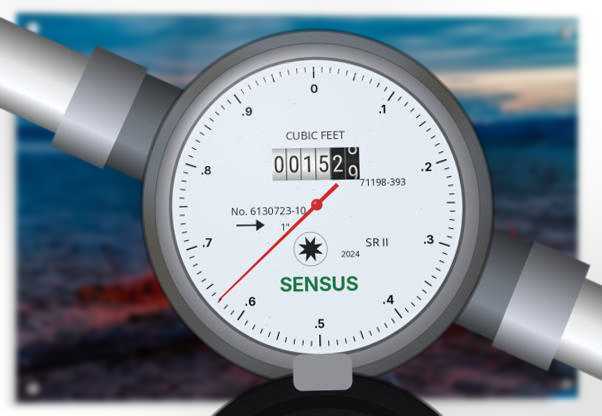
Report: 1528.63,ft³
